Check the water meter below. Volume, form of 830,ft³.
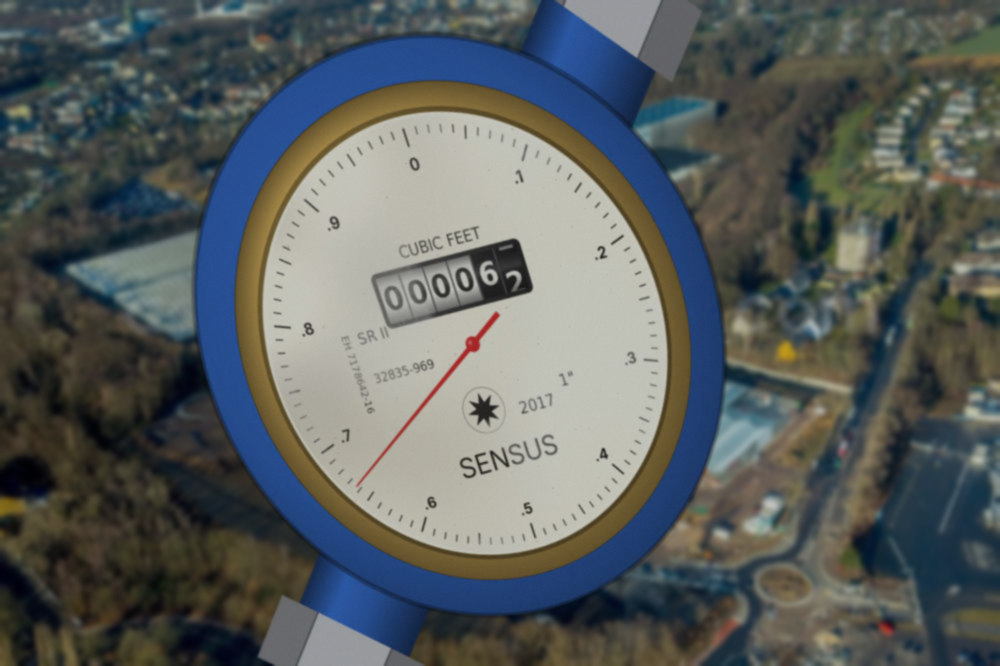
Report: 61.66,ft³
